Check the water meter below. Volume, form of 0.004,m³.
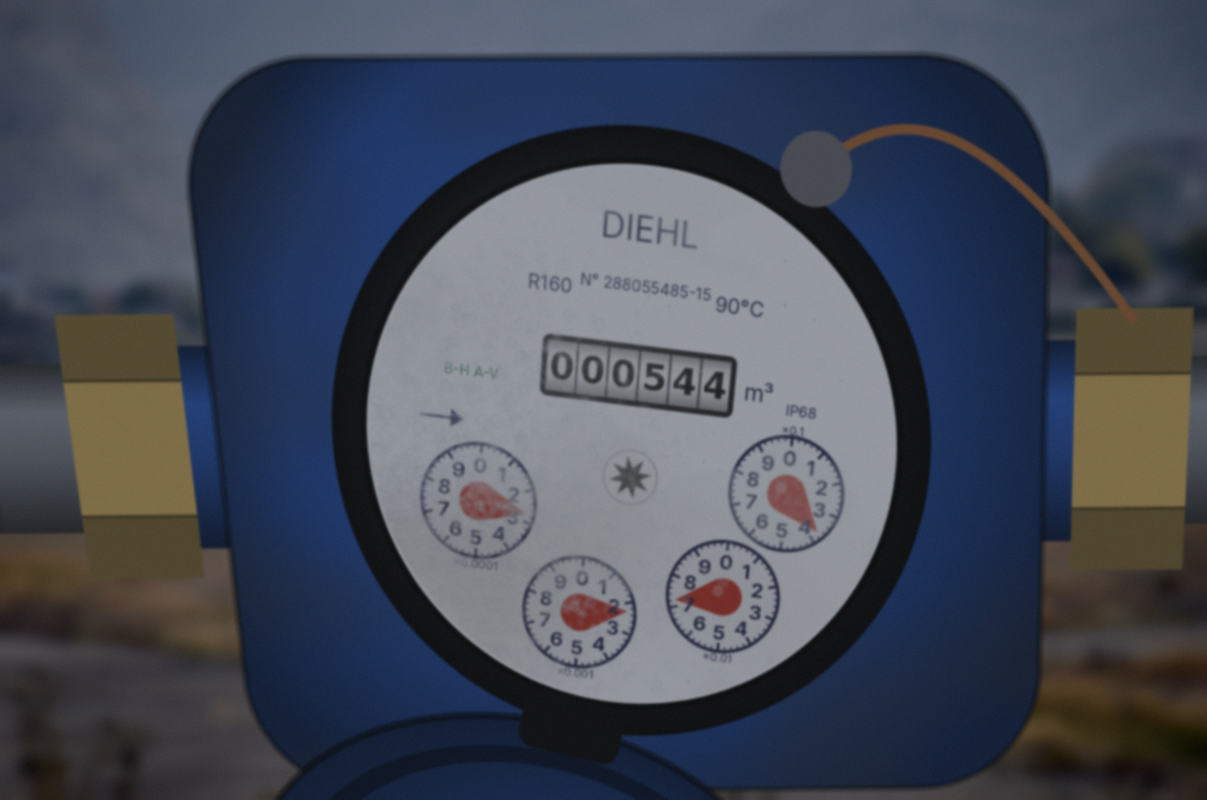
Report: 544.3722,m³
